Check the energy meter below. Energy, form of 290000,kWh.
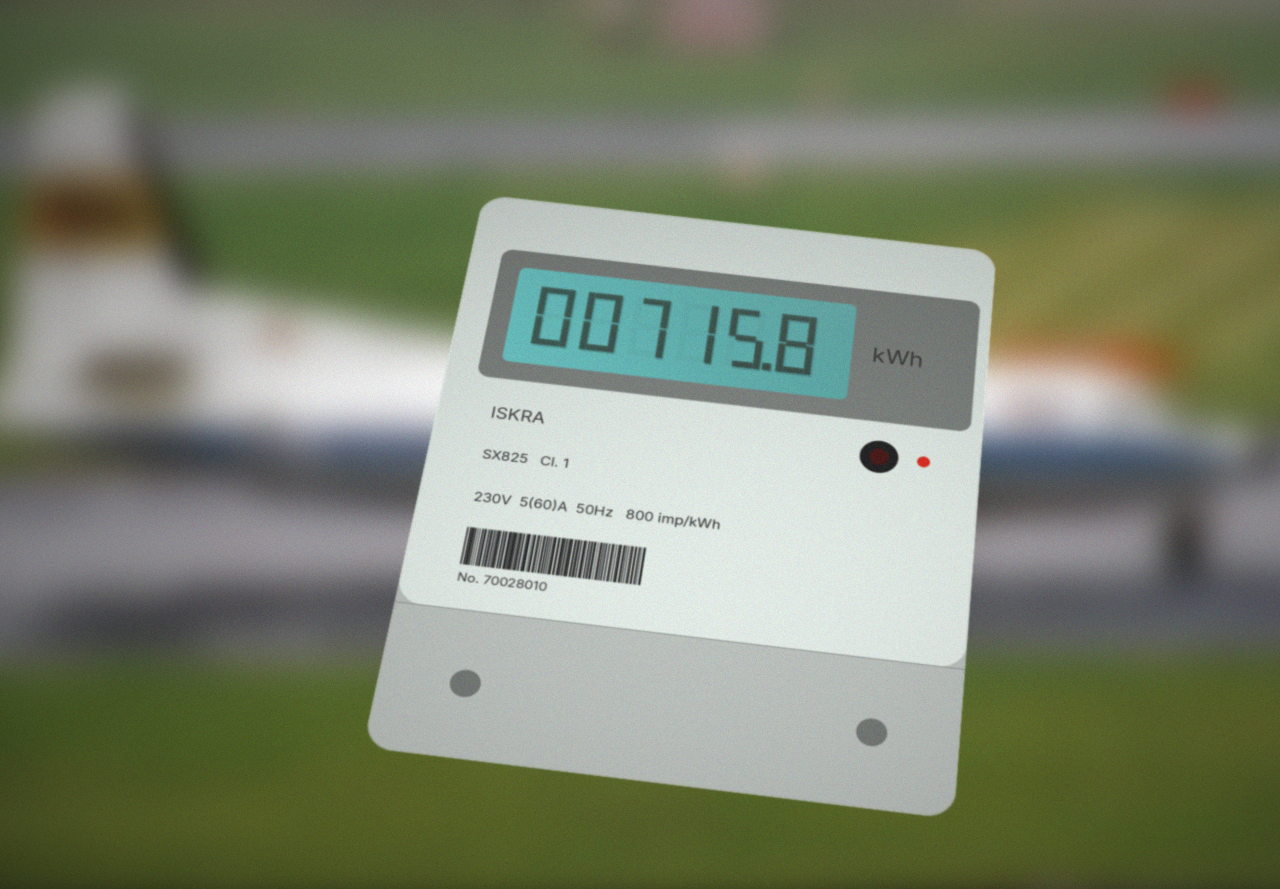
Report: 715.8,kWh
